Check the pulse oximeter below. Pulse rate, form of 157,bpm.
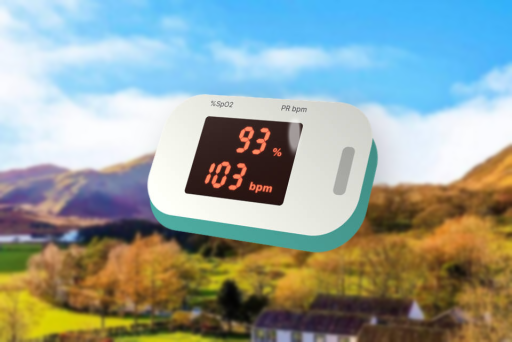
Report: 103,bpm
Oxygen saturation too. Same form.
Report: 93,%
